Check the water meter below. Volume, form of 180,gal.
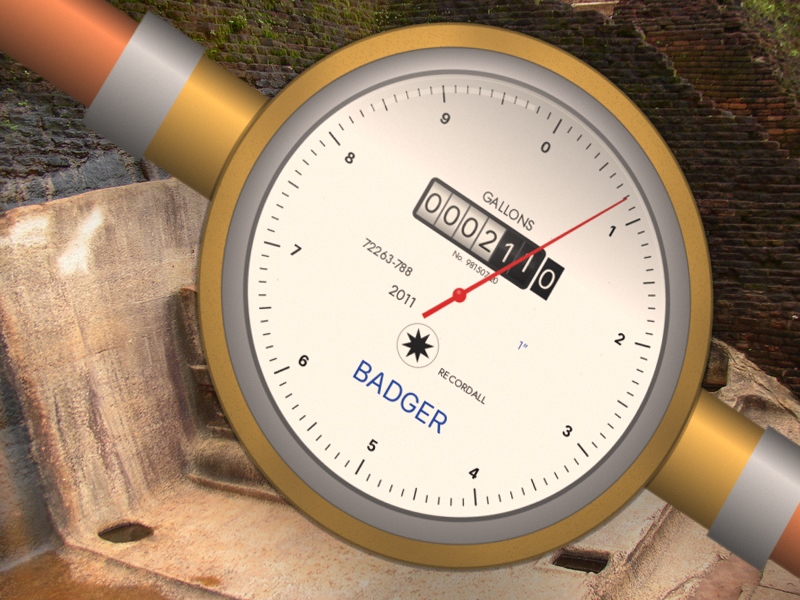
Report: 2110.8,gal
